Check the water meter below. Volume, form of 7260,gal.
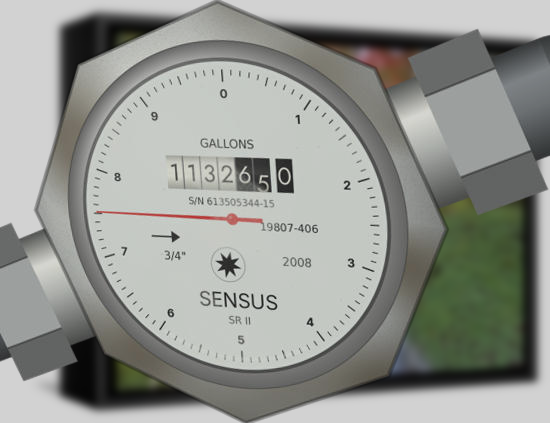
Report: 1132647.5,gal
